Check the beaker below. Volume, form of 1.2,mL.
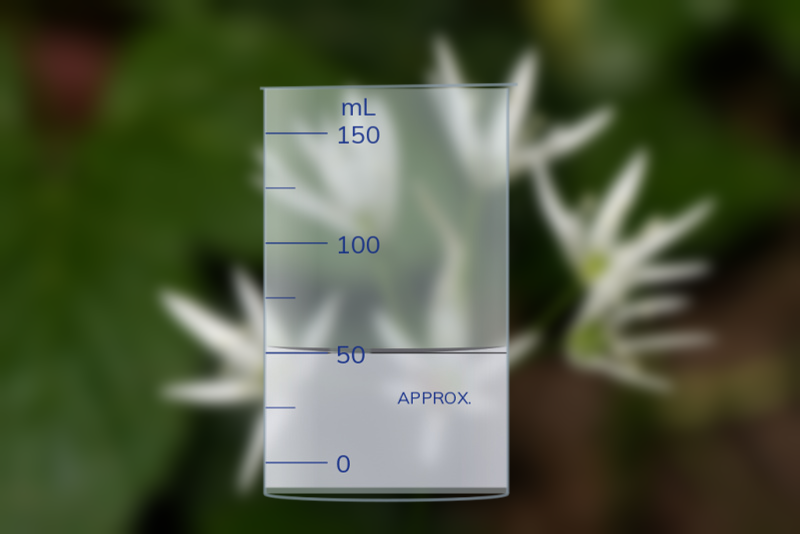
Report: 50,mL
